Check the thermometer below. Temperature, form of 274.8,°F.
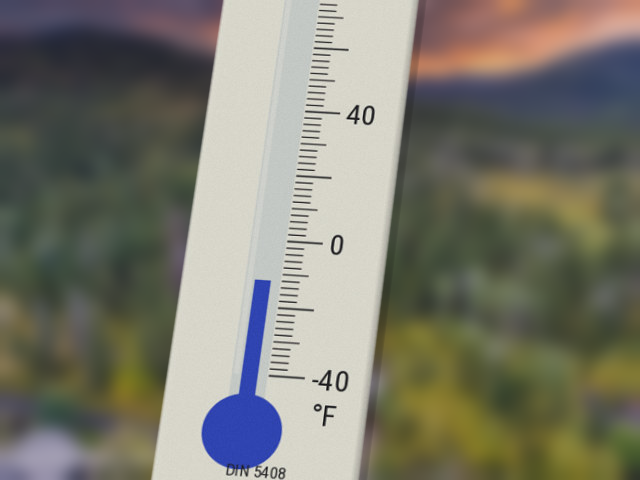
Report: -12,°F
